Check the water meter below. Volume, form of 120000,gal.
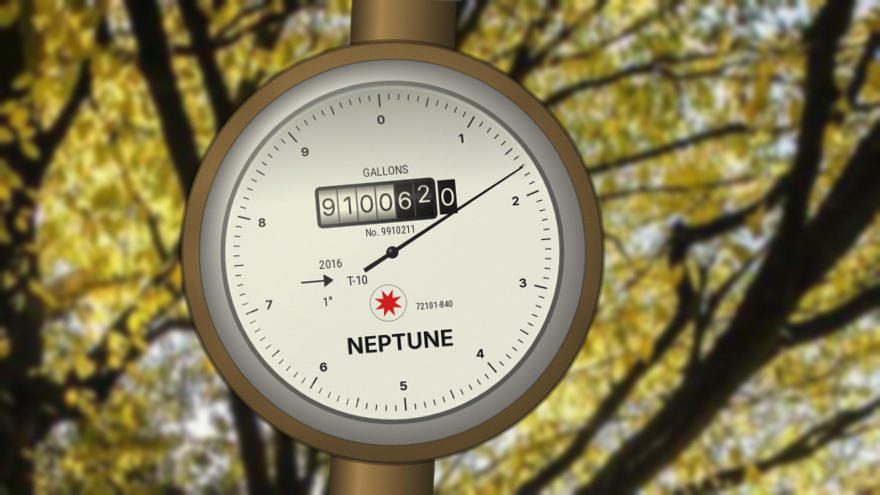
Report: 9100621.7,gal
